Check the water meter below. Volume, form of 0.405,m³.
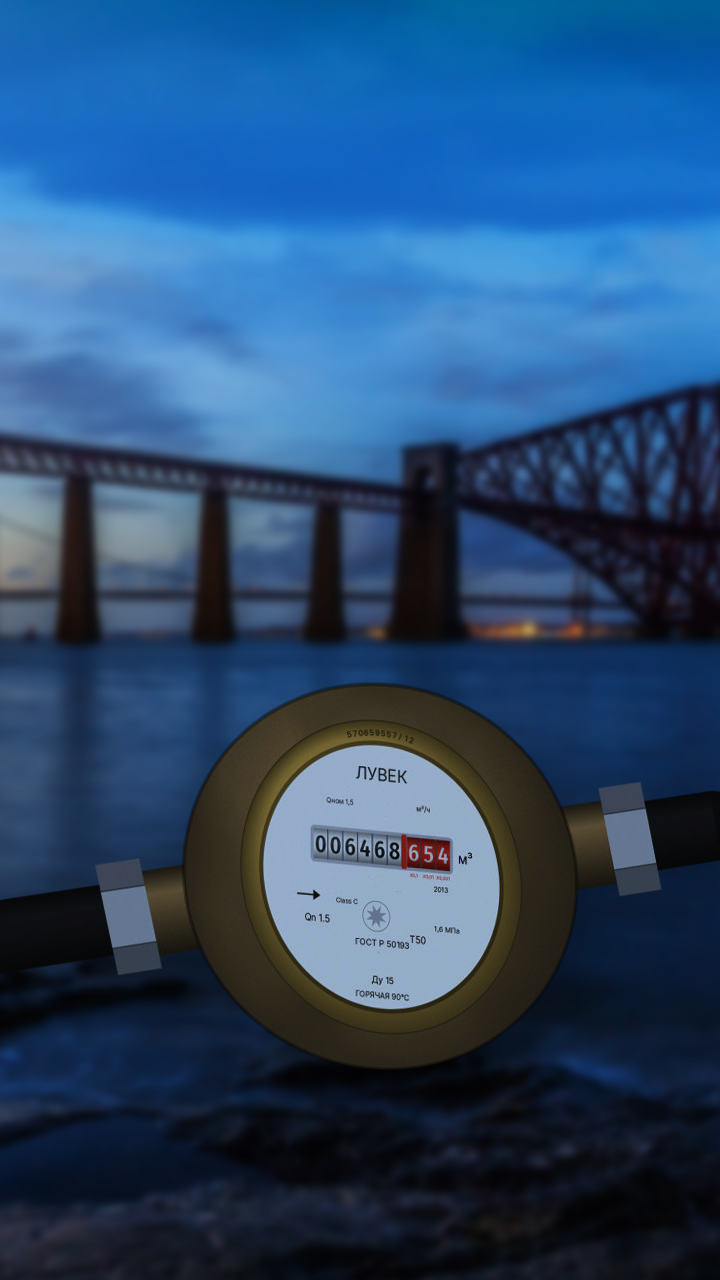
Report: 6468.654,m³
